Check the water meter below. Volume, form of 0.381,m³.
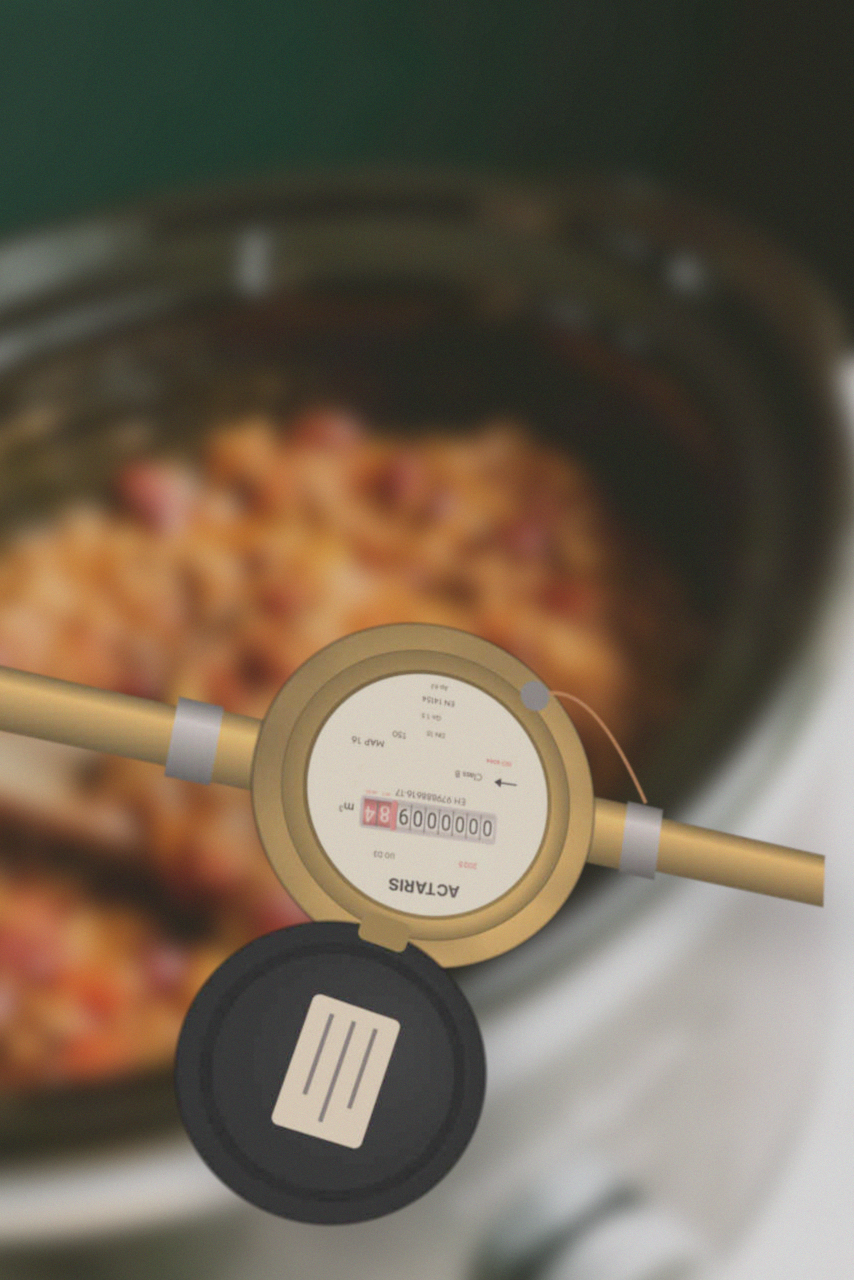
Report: 9.84,m³
